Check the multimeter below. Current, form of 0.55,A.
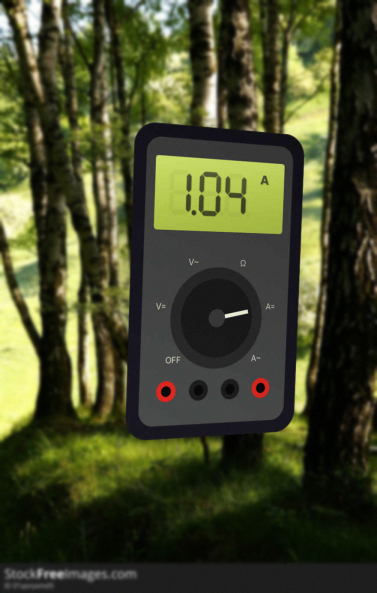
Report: 1.04,A
